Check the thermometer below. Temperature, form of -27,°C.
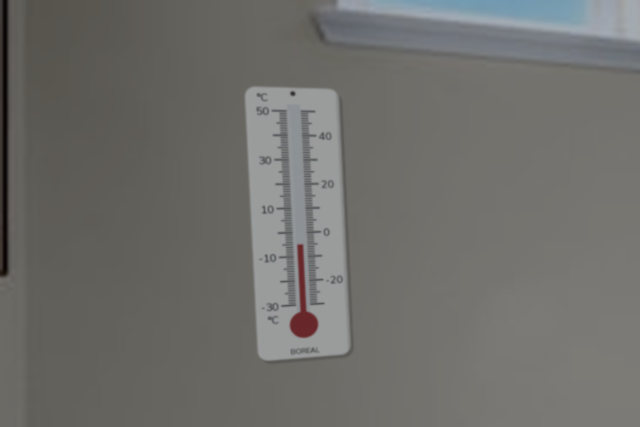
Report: -5,°C
